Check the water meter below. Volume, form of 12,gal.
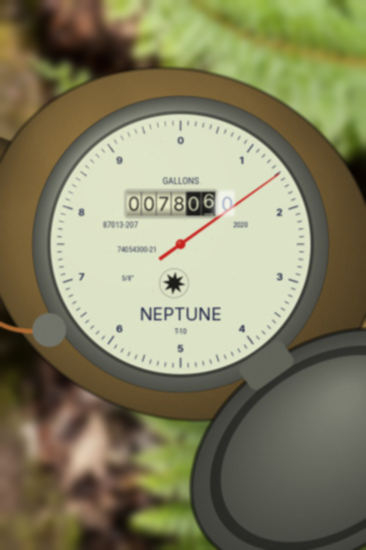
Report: 78061.5,gal
